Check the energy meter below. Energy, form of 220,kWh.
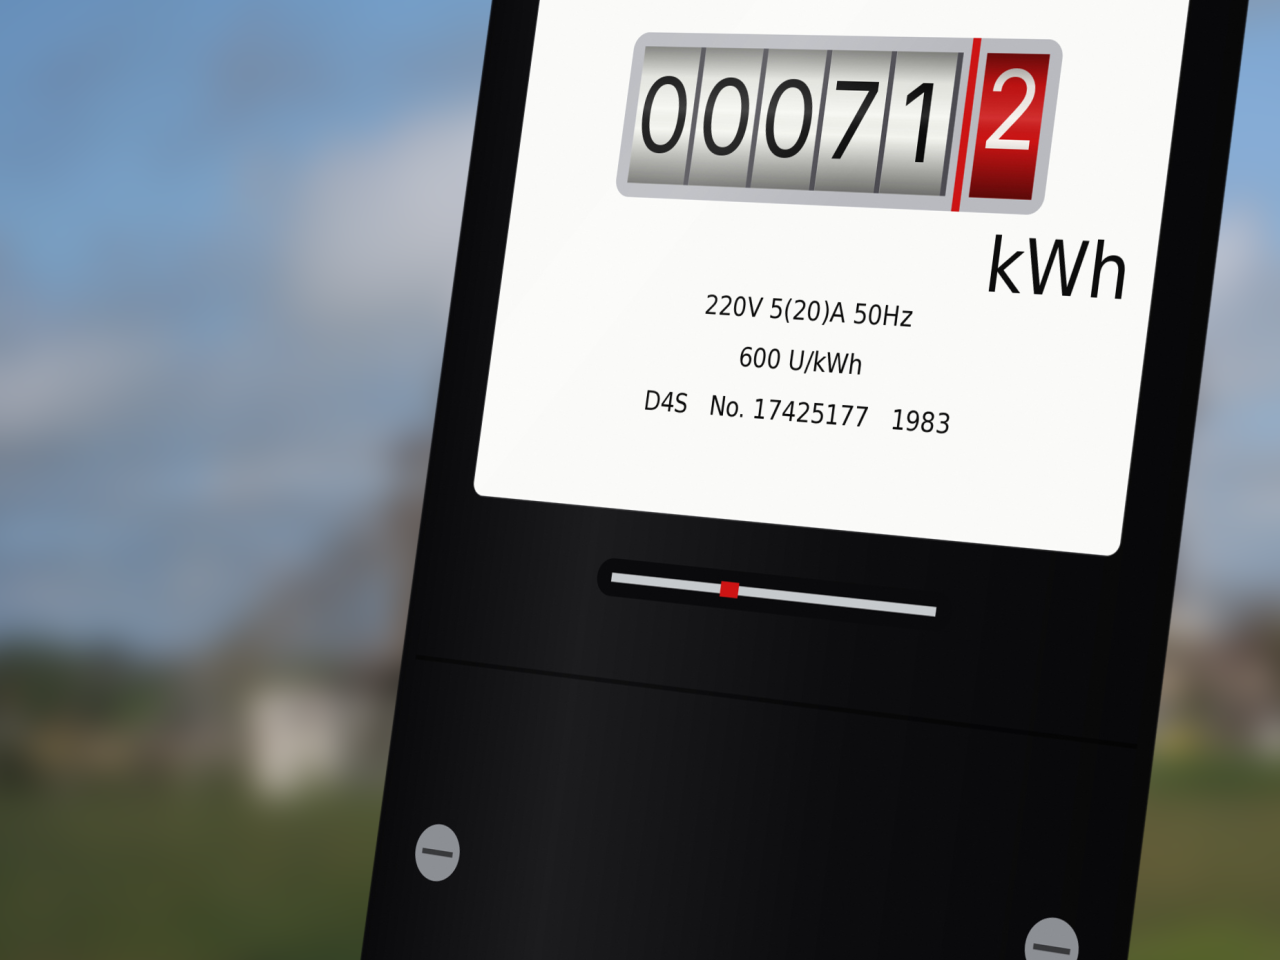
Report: 71.2,kWh
